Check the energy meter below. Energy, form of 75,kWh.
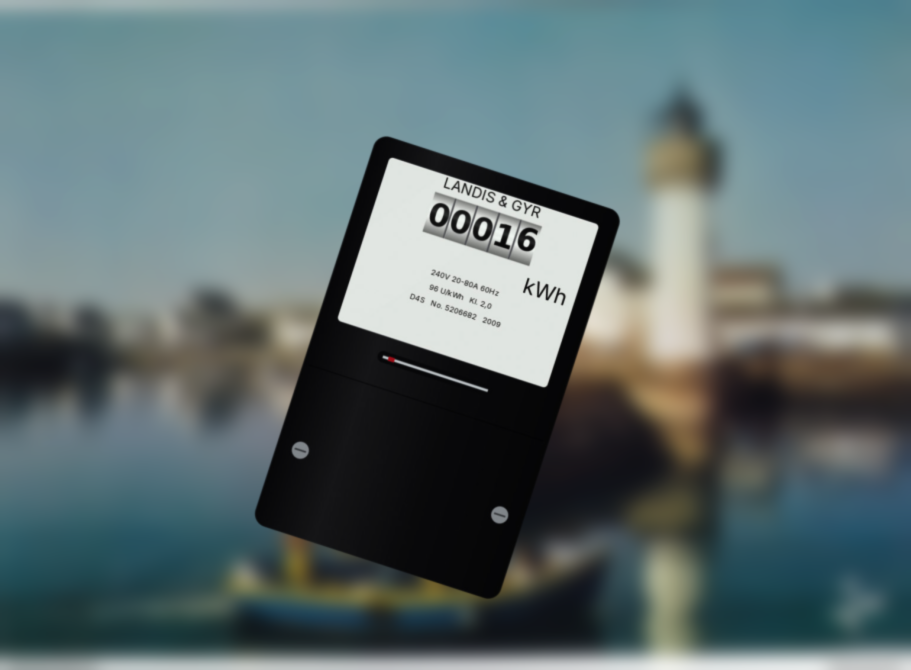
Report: 16,kWh
